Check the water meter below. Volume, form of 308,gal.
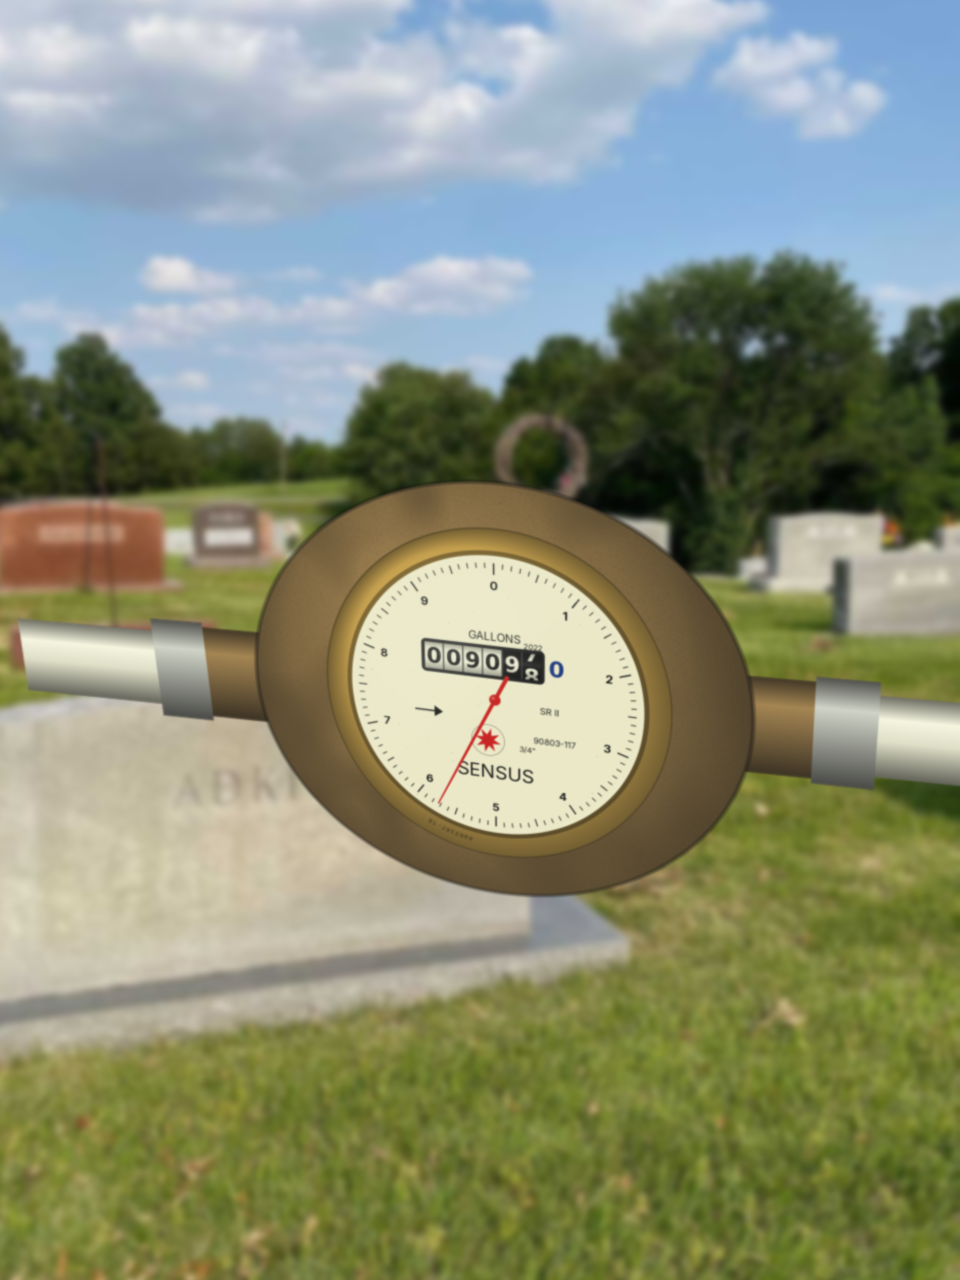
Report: 90975.7,gal
